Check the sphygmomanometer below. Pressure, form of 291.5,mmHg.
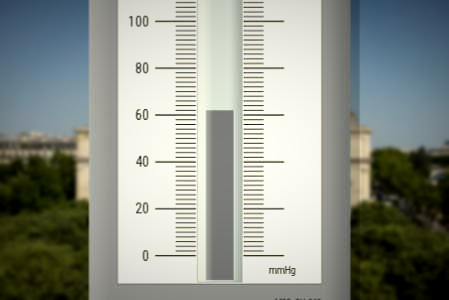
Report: 62,mmHg
